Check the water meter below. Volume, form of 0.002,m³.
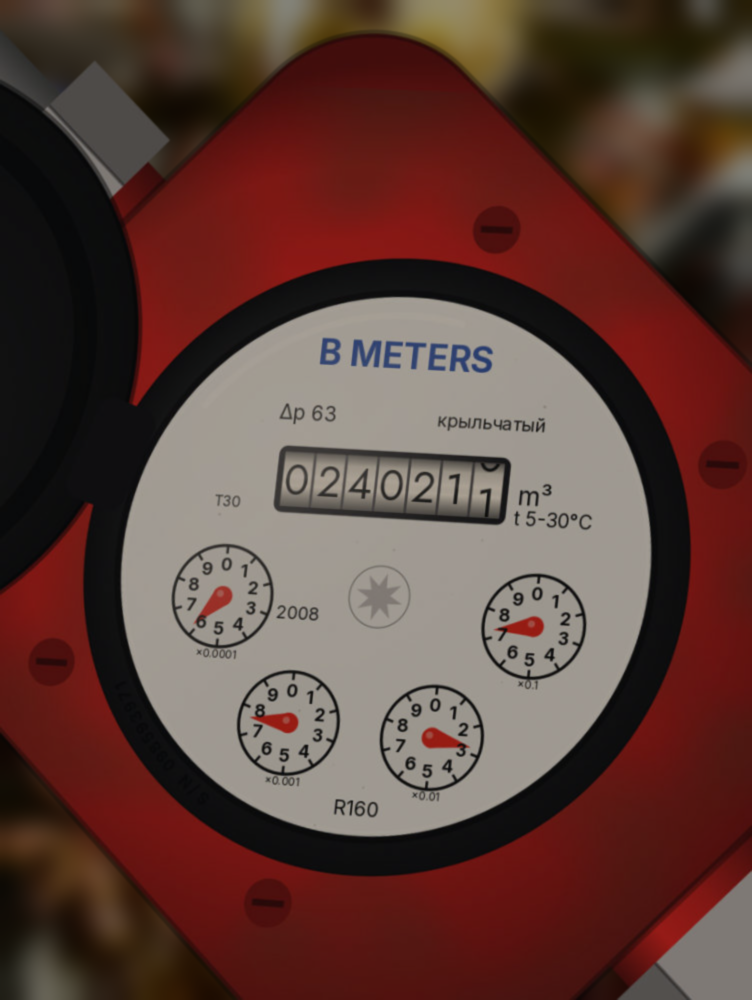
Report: 240210.7276,m³
